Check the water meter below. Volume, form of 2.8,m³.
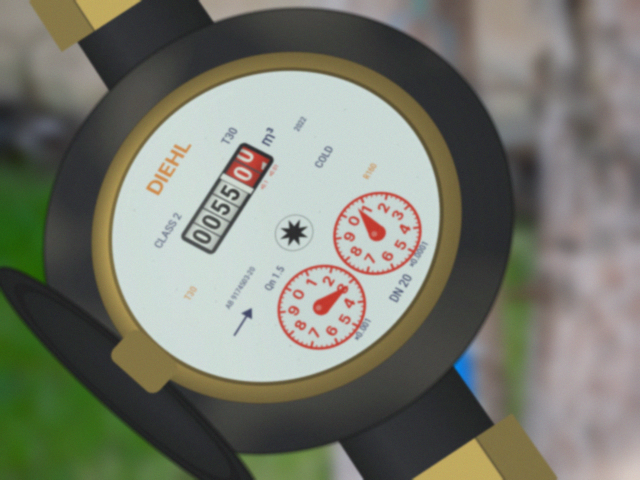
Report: 55.0030,m³
